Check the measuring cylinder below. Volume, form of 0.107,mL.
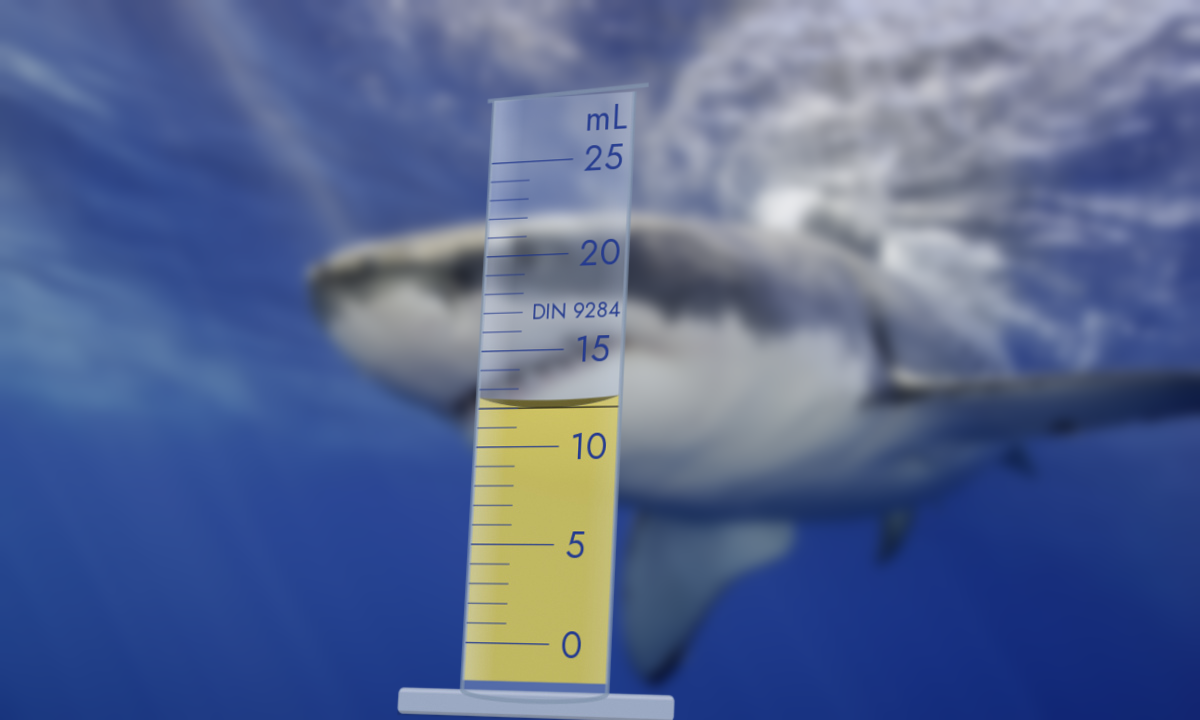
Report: 12,mL
